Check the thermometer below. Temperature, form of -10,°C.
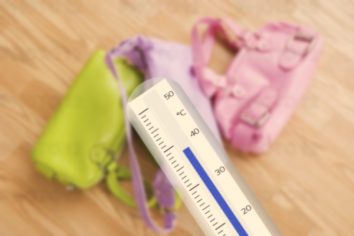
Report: 38,°C
